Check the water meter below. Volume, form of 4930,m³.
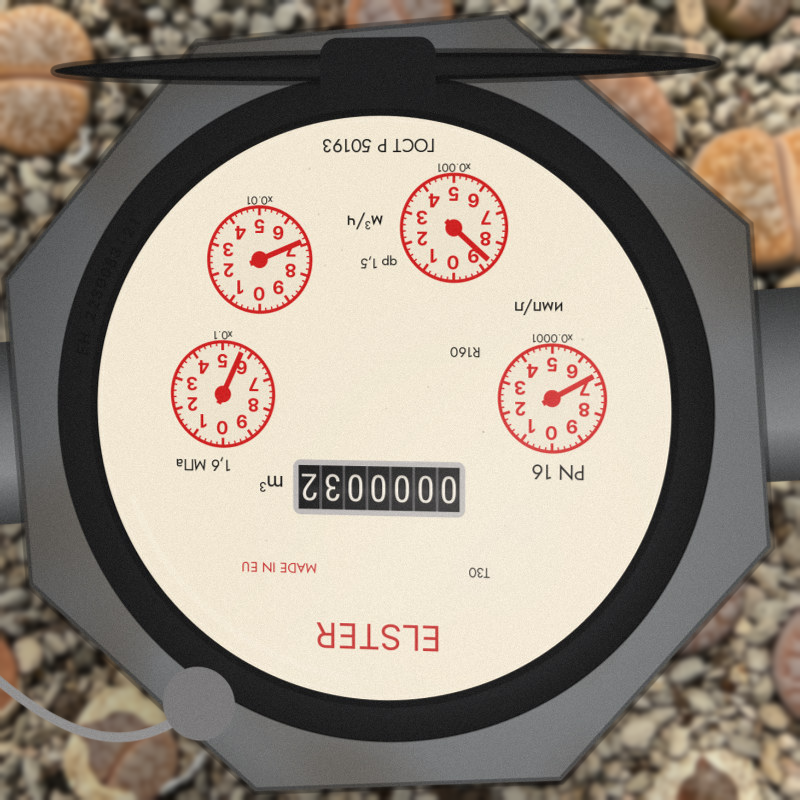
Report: 32.5686,m³
